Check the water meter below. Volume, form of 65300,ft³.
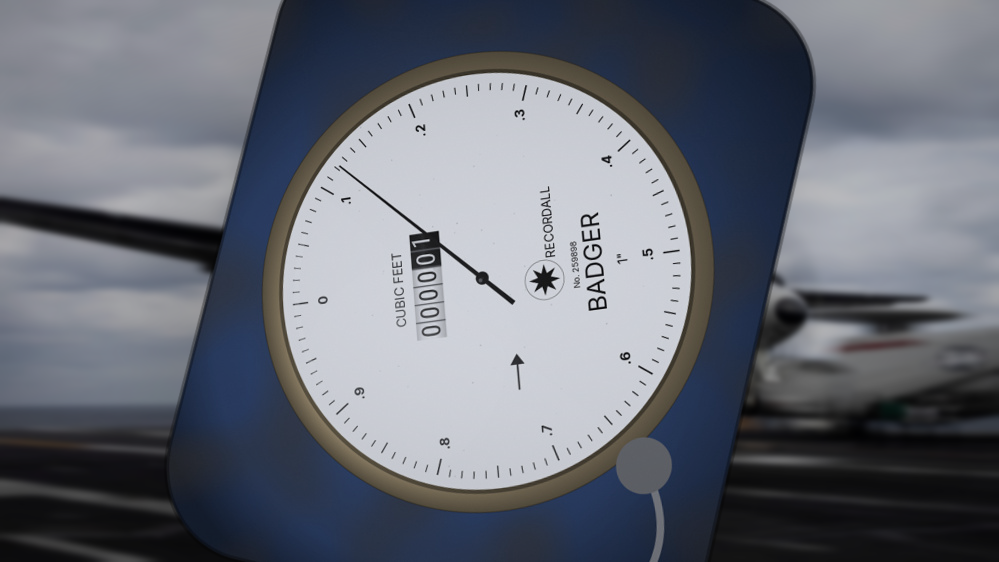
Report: 1.12,ft³
